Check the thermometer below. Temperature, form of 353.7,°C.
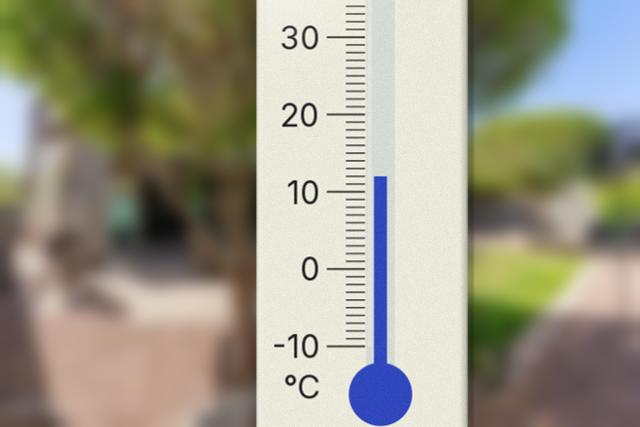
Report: 12,°C
